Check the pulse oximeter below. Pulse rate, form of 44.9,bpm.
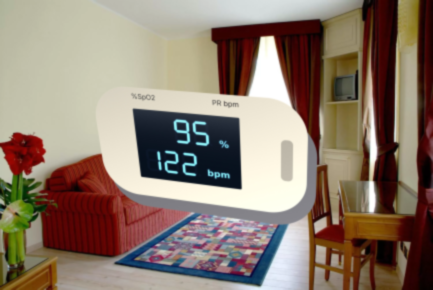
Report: 122,bpm
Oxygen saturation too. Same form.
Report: 95,%
